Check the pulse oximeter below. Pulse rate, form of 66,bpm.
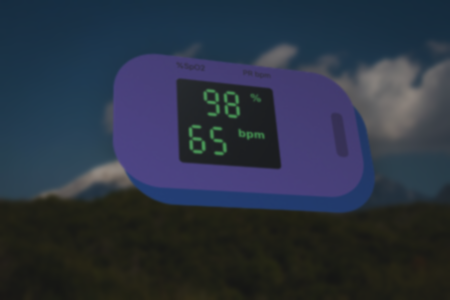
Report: 65,bpm
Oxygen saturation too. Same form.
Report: 98,%
